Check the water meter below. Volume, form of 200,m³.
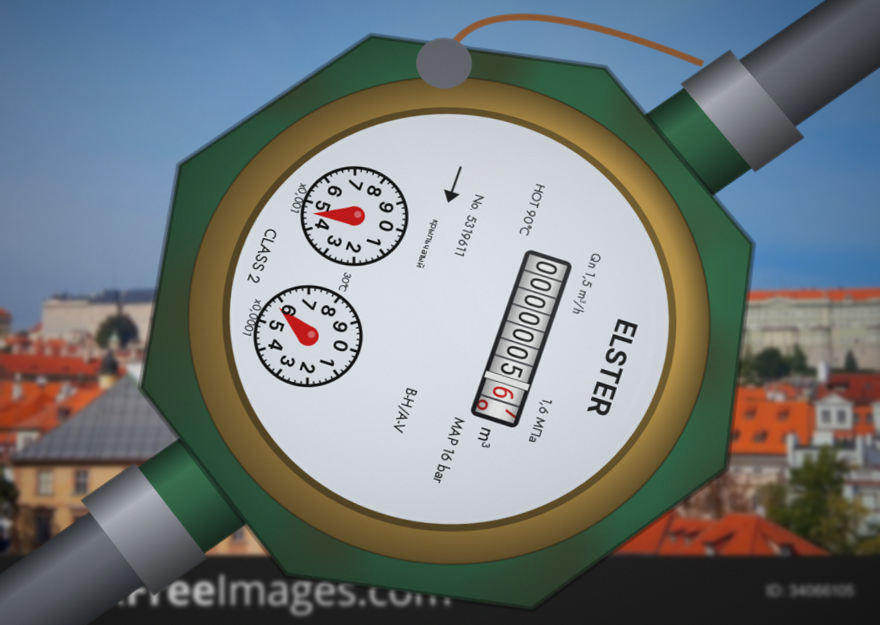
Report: 5.6745,m³
